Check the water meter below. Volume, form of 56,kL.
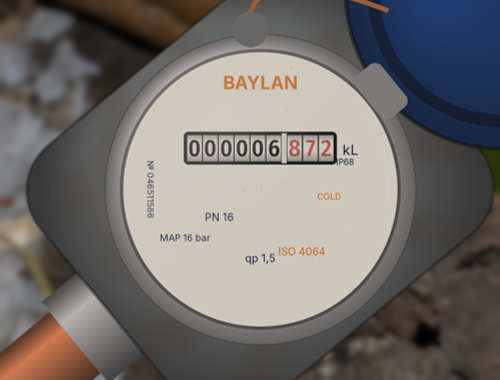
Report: 6.872,kL
